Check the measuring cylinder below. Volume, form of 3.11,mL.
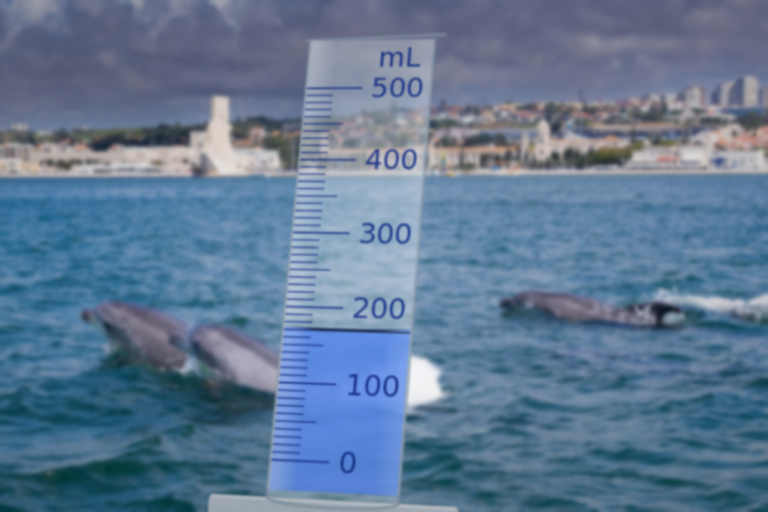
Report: 170,mL
